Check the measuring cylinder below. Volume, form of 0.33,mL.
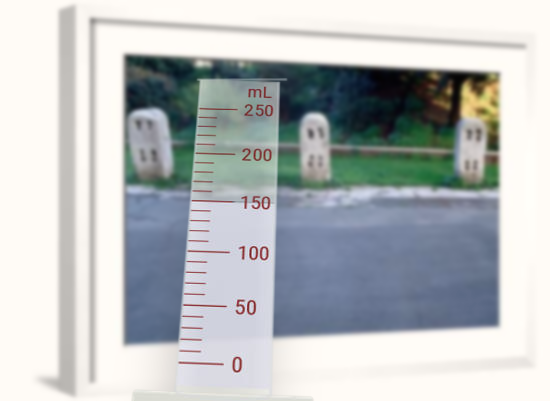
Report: 150,mL
